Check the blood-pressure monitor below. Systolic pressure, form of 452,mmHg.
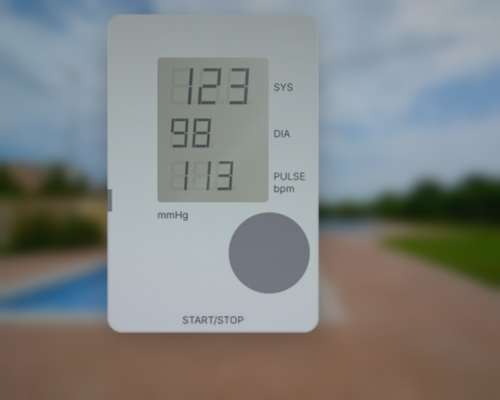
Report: 123,mmHg
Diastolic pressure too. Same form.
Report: 98,mmHg
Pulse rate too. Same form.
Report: 113,bpm
